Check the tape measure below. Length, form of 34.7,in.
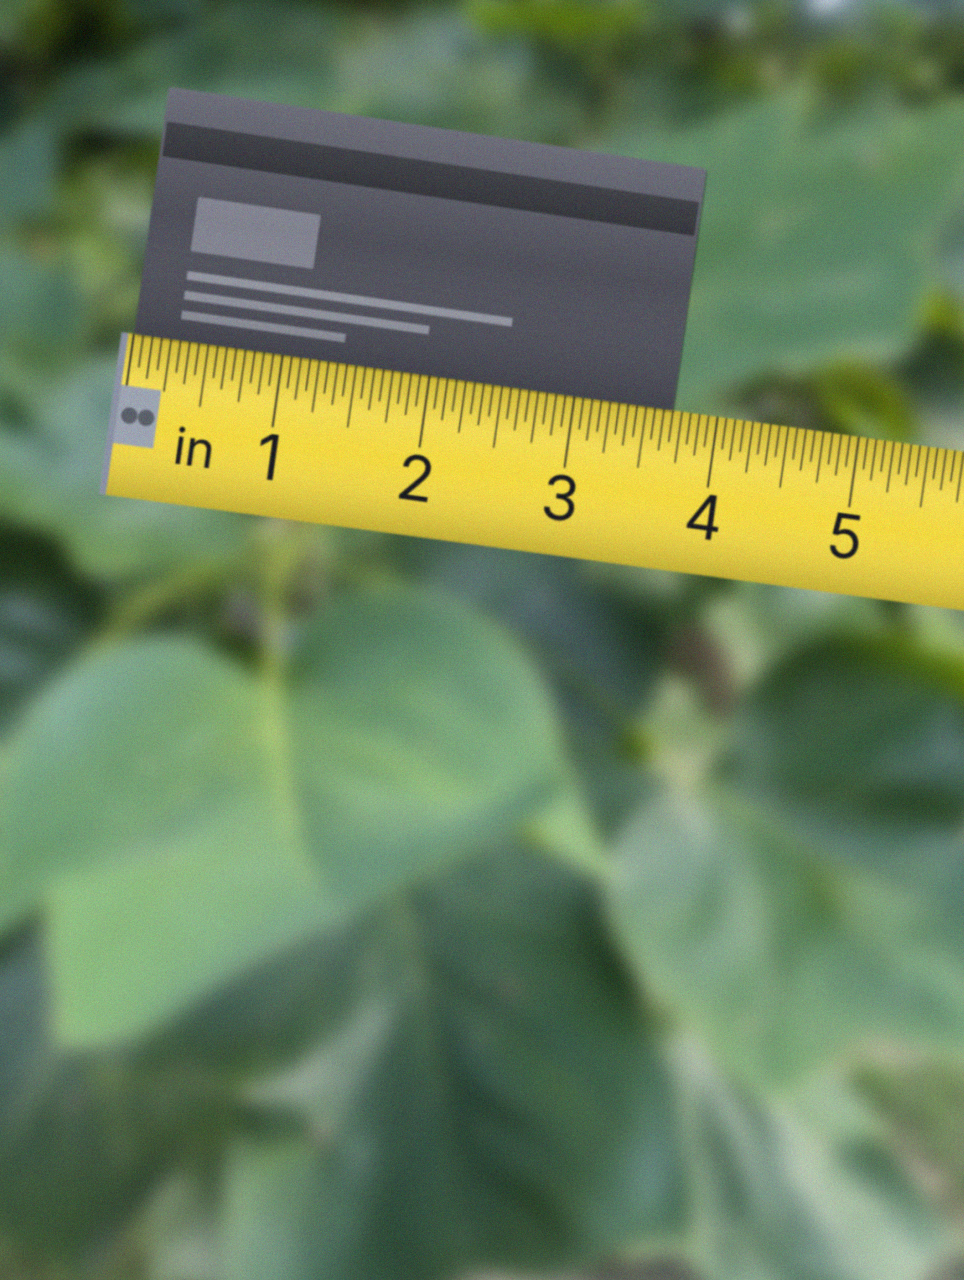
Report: 3.6875,in
